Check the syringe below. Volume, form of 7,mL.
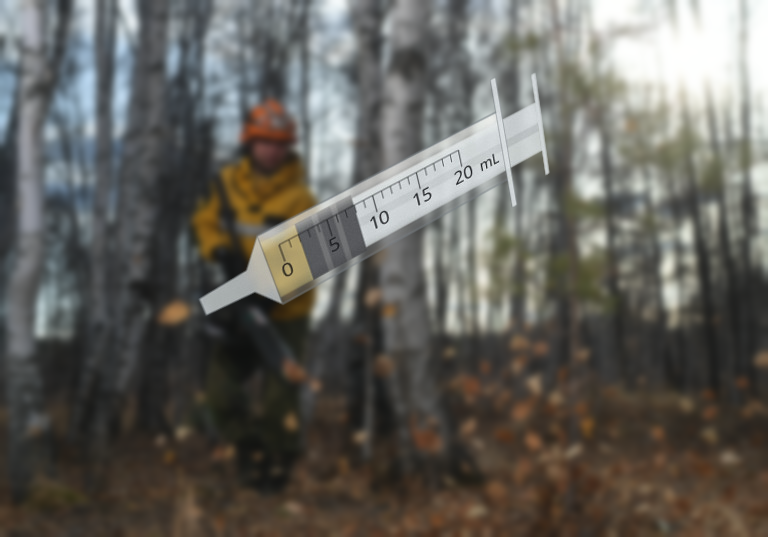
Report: 2,mL
